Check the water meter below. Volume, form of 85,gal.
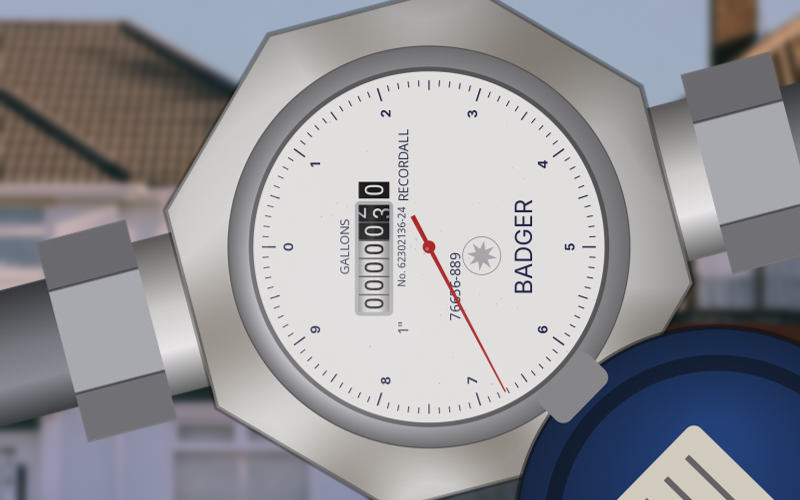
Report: 26.7,gal
